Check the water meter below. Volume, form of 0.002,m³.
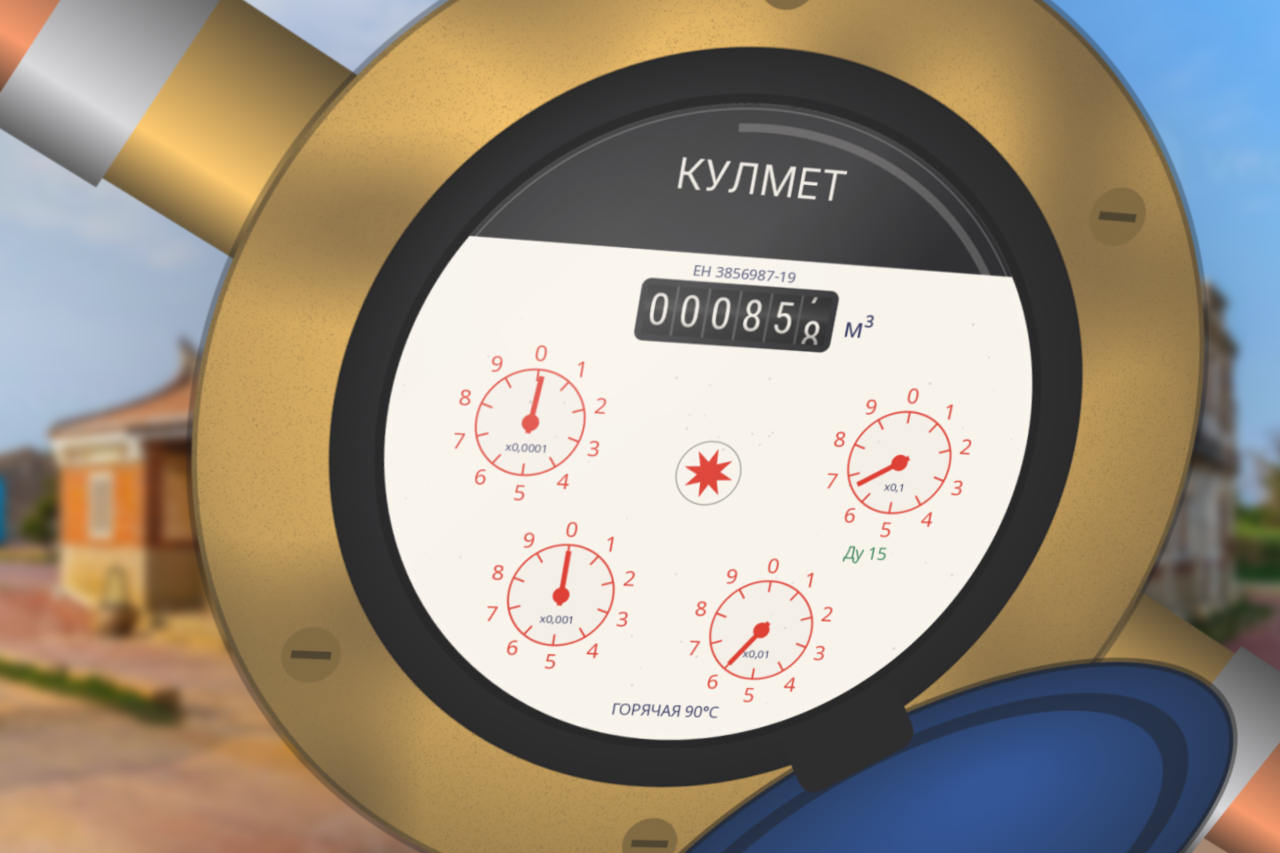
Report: 857.6600,m³
